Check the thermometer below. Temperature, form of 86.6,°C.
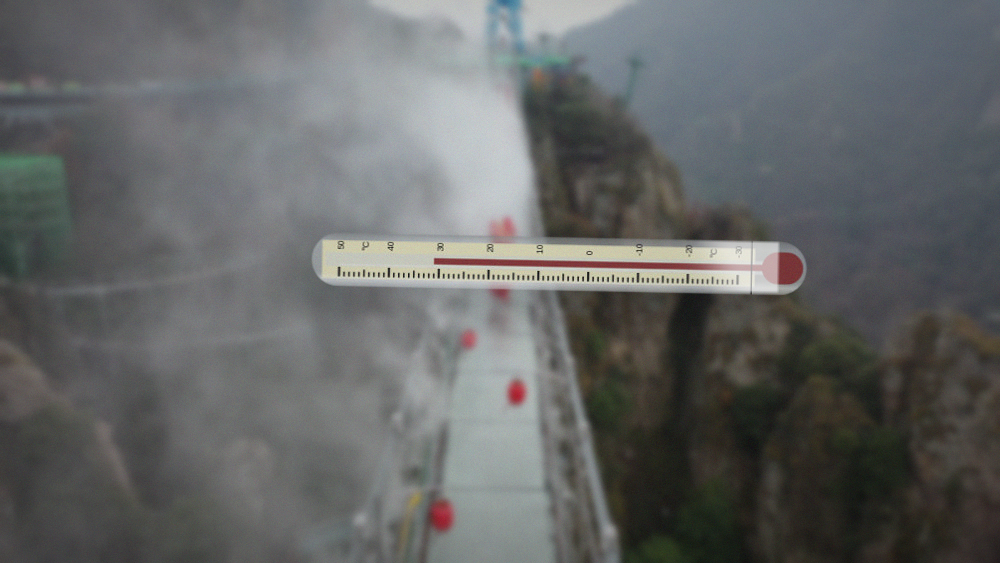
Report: 31,°C
